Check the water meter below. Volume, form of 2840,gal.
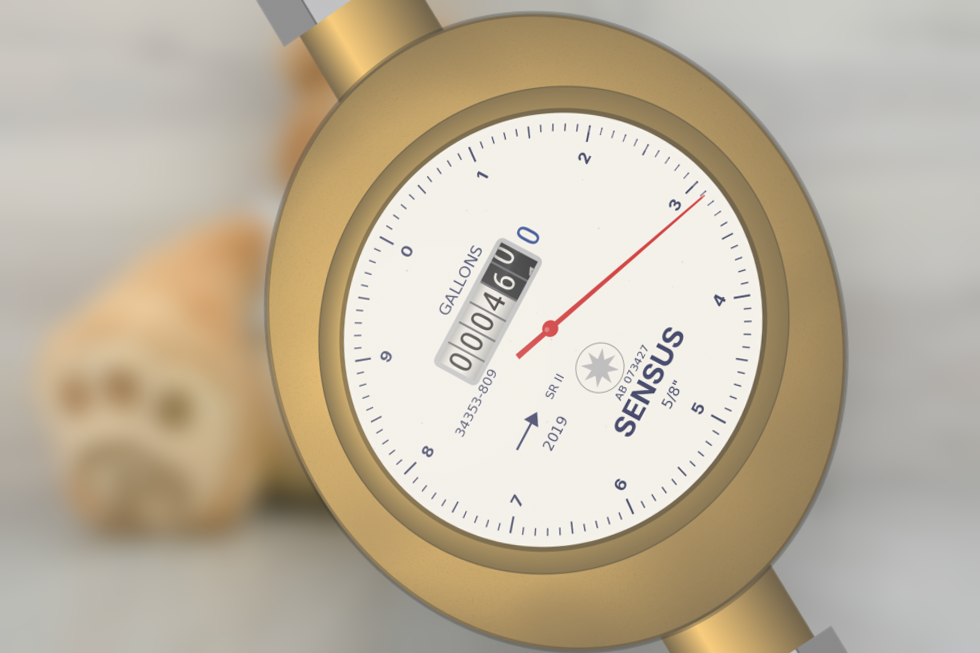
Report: 4603.1,gal
